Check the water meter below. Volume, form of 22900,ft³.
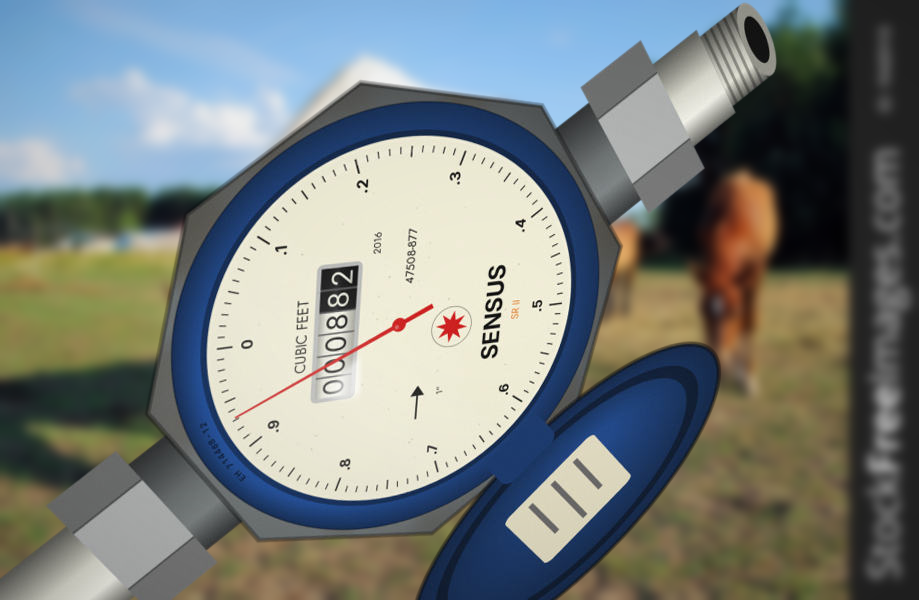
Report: 881.93,ft³
